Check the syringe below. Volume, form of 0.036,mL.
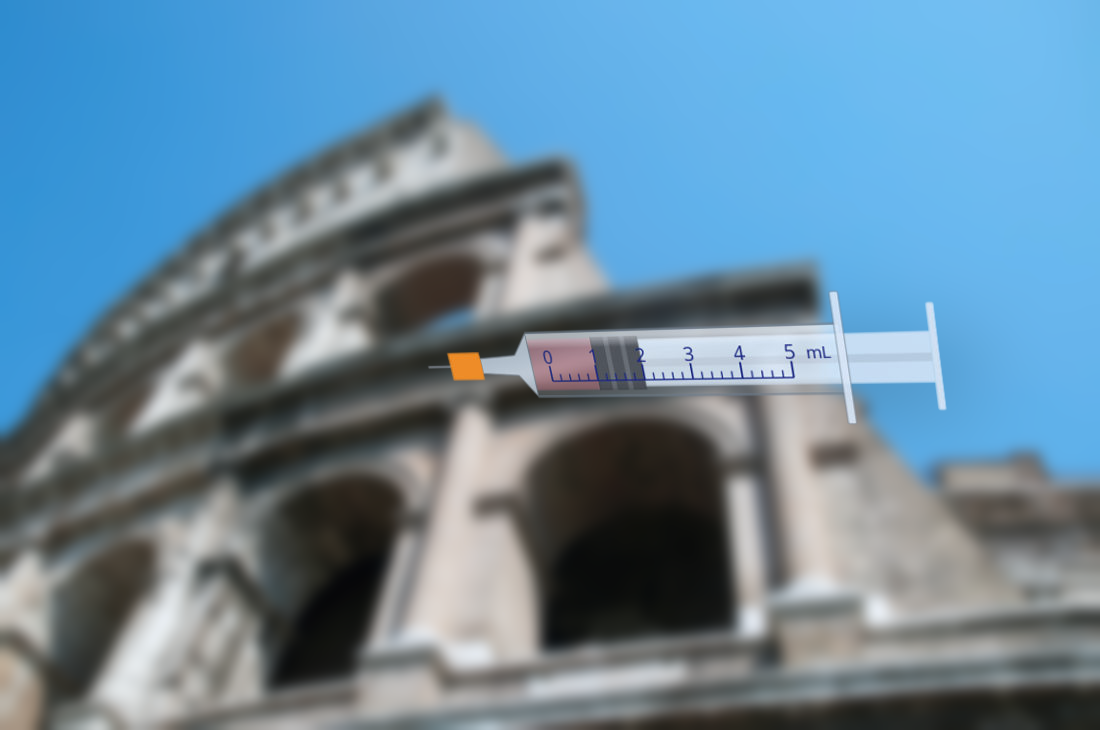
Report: 1,mL
